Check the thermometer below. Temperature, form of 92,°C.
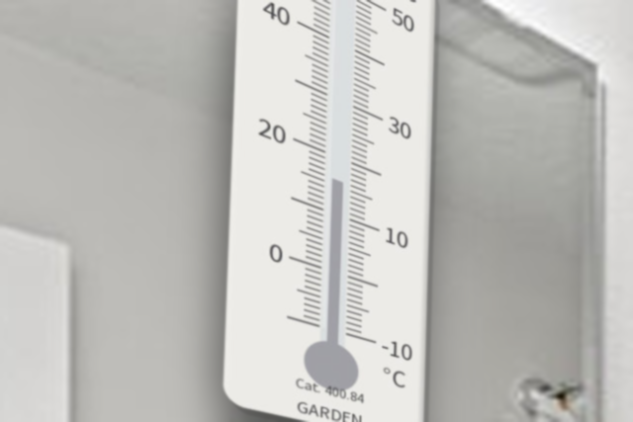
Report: 16,°C
